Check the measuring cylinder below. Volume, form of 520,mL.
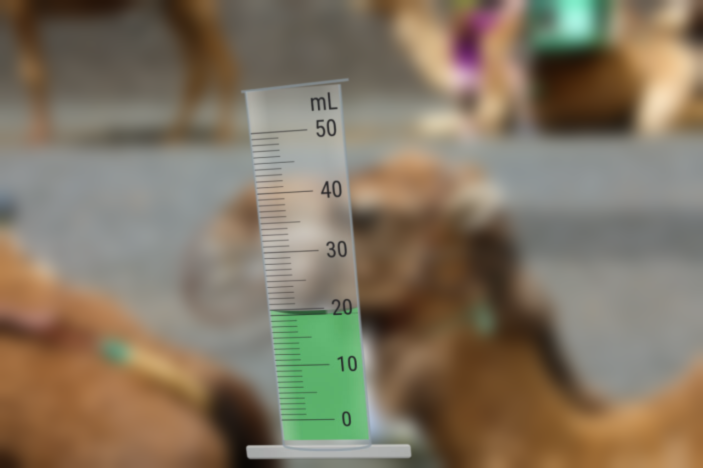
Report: 19,mL
